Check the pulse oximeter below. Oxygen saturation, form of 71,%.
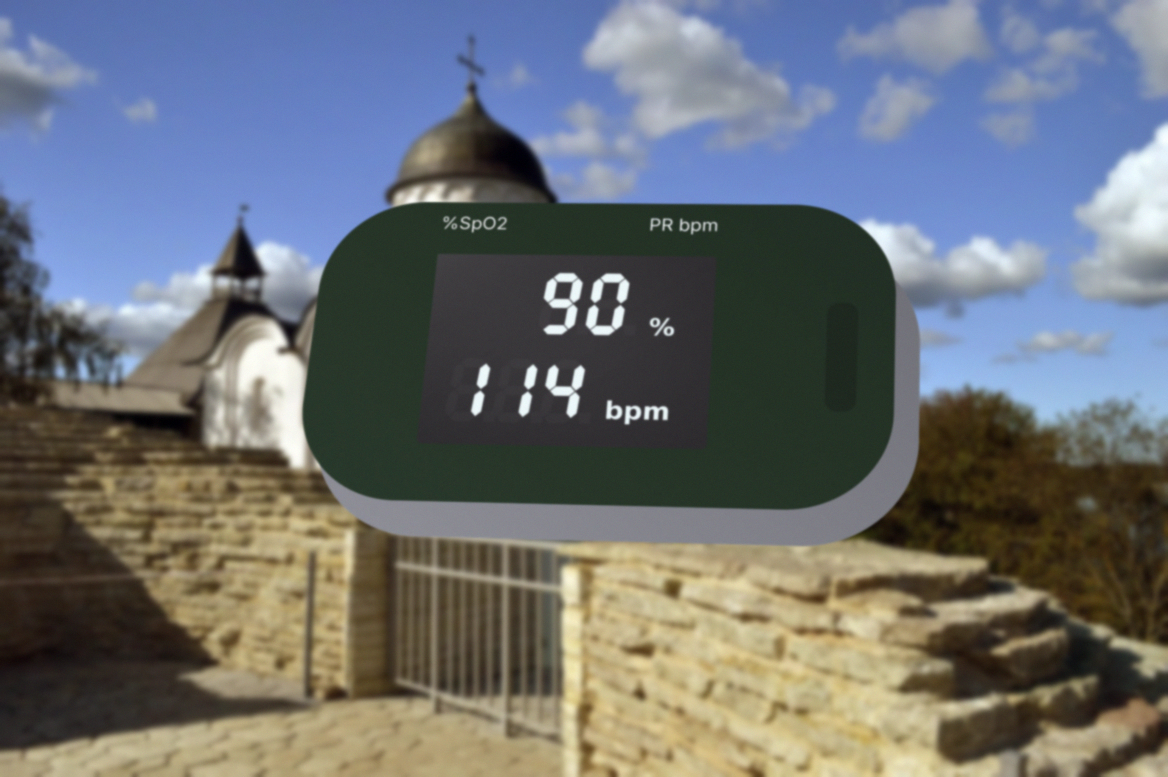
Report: 90,%
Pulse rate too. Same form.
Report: 114,bpm
